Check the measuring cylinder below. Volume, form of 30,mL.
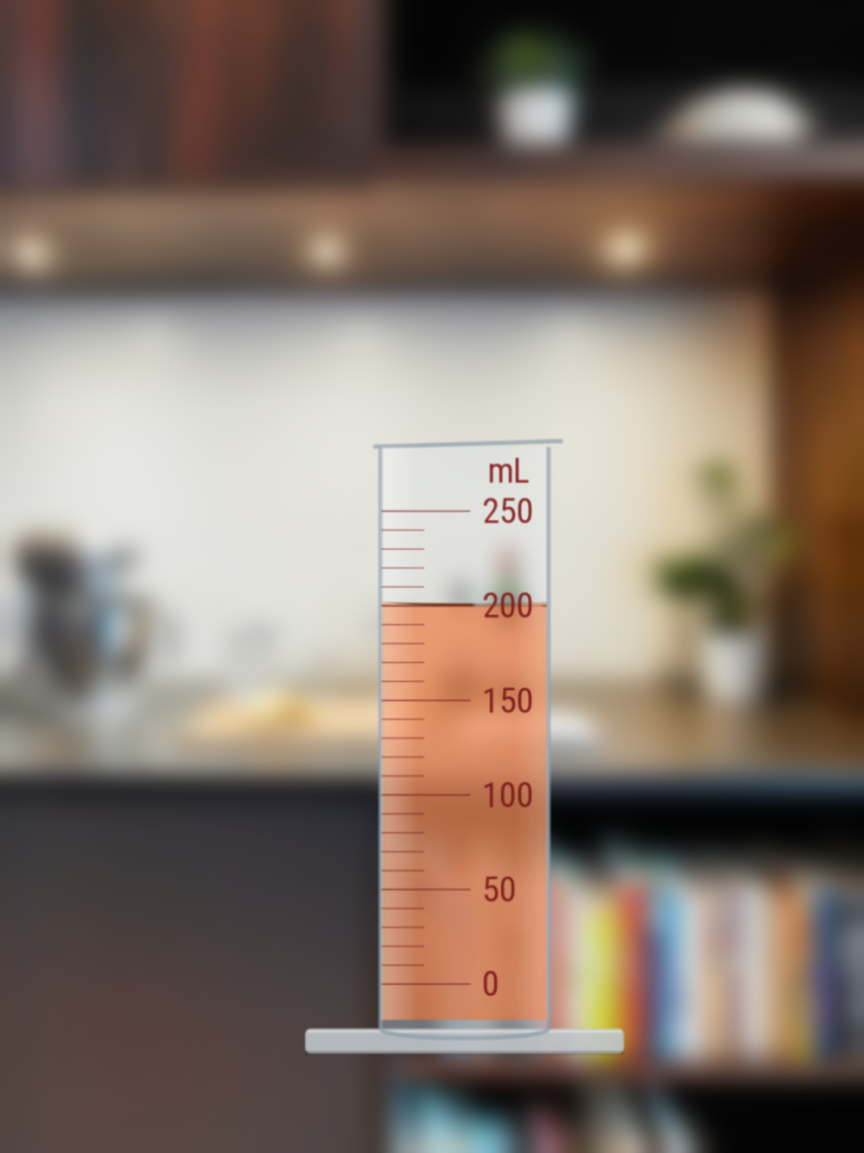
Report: 200,mL
